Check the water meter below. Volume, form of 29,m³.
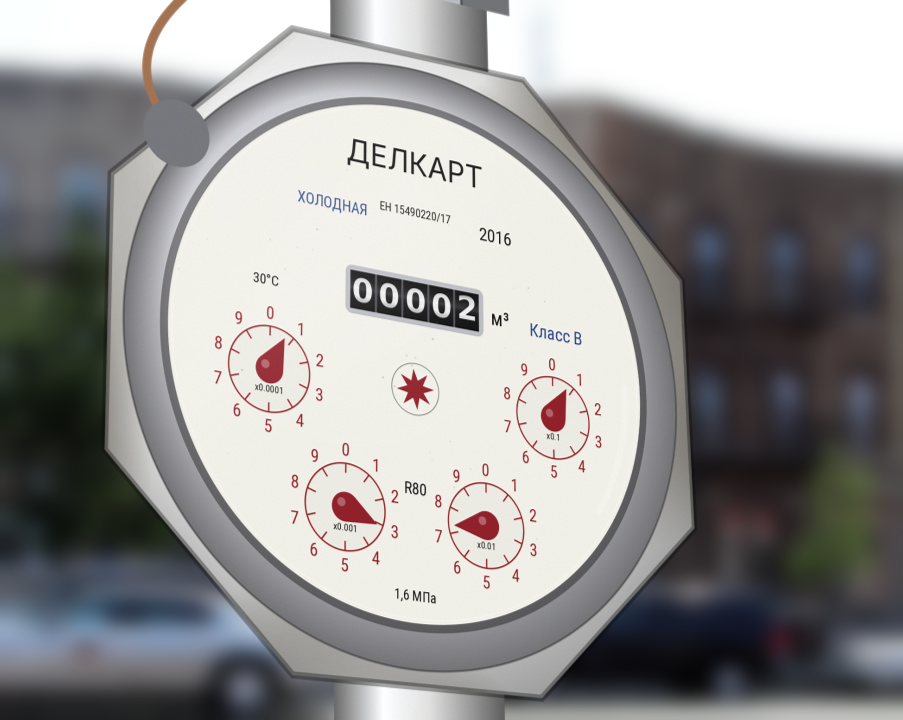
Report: 2.0730,m³
